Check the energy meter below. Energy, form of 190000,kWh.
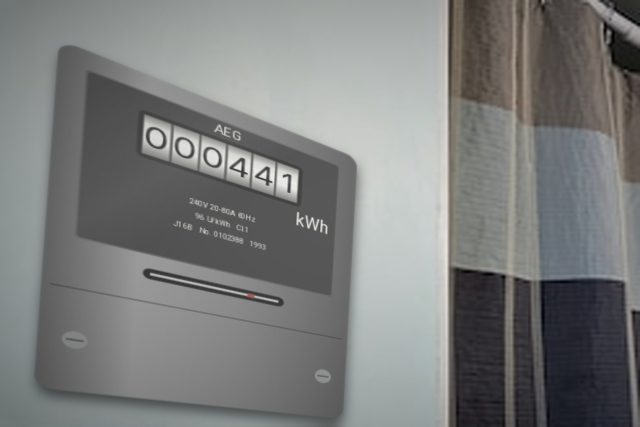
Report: 441,kWh
